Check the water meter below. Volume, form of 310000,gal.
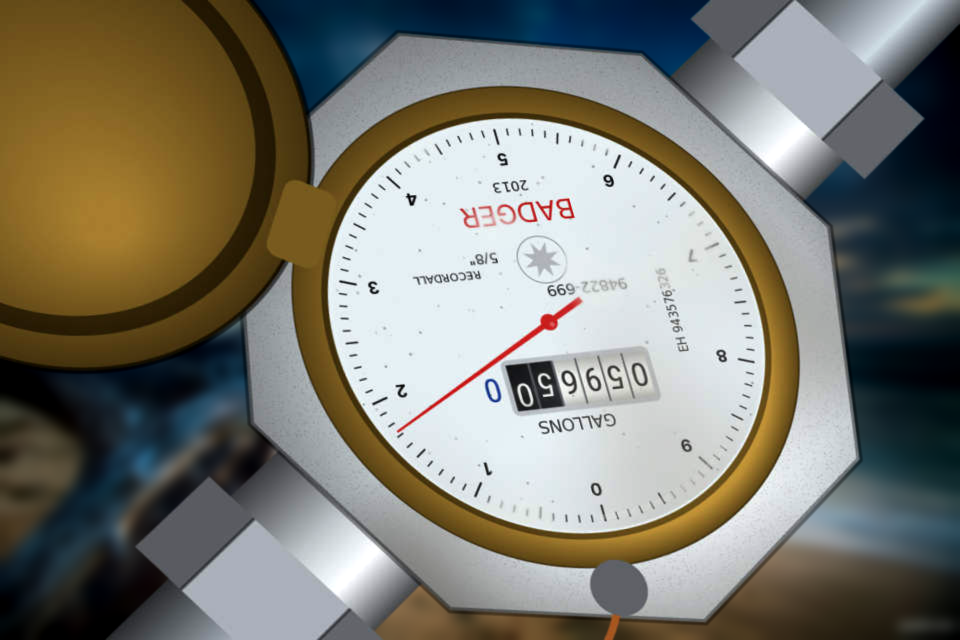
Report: 596501.7,gal
